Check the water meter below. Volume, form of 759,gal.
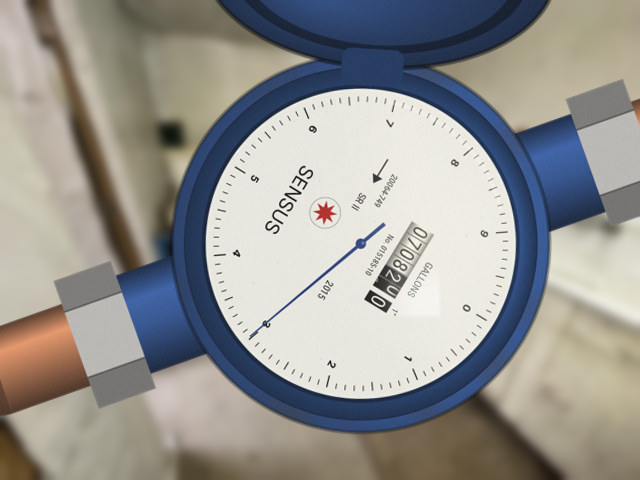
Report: 708203.0,gal
